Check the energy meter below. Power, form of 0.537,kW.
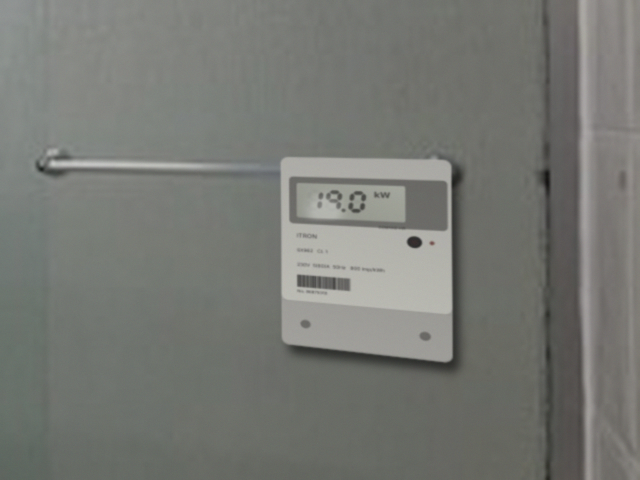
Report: 19.0,kW
